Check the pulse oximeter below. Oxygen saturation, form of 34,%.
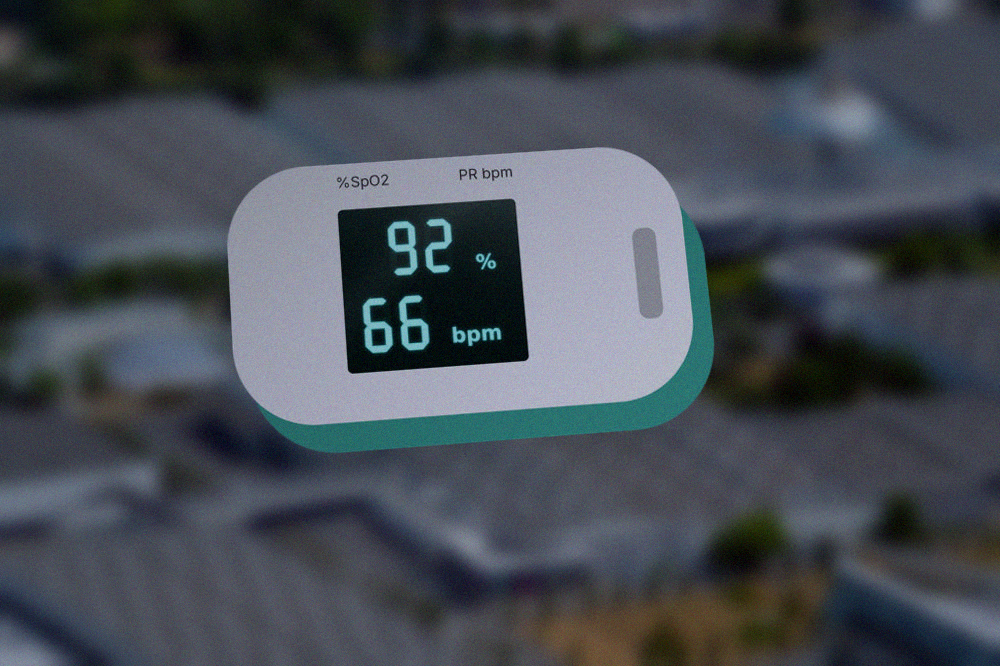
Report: 92,%
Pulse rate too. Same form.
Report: 66,bpm
